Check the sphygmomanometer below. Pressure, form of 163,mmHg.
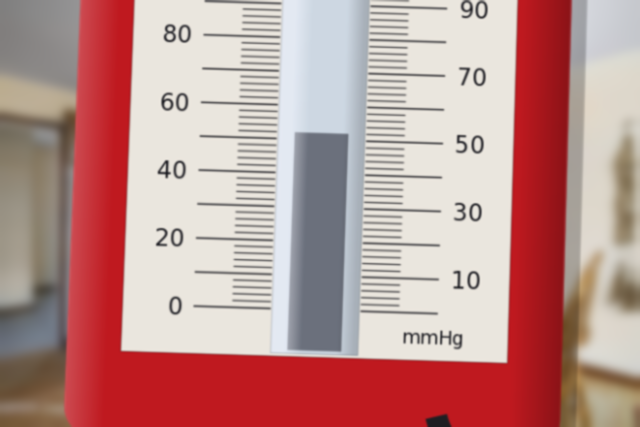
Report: 52,mmHg
